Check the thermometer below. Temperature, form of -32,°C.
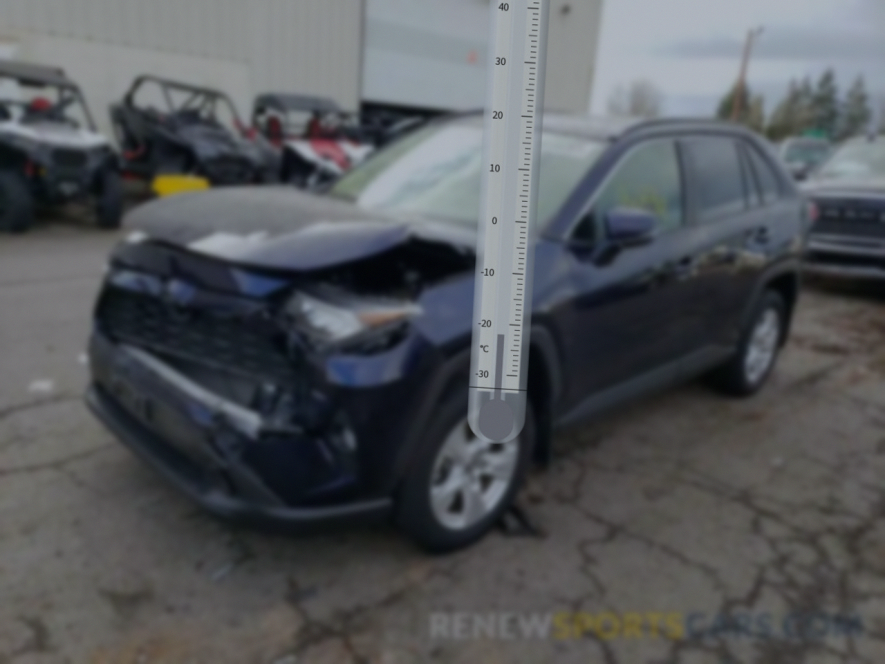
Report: -22,°C
